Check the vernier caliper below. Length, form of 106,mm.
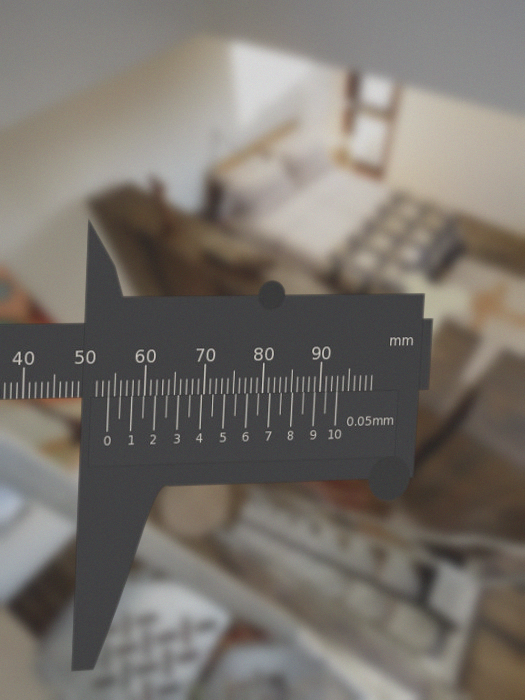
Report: 54.0,mm
